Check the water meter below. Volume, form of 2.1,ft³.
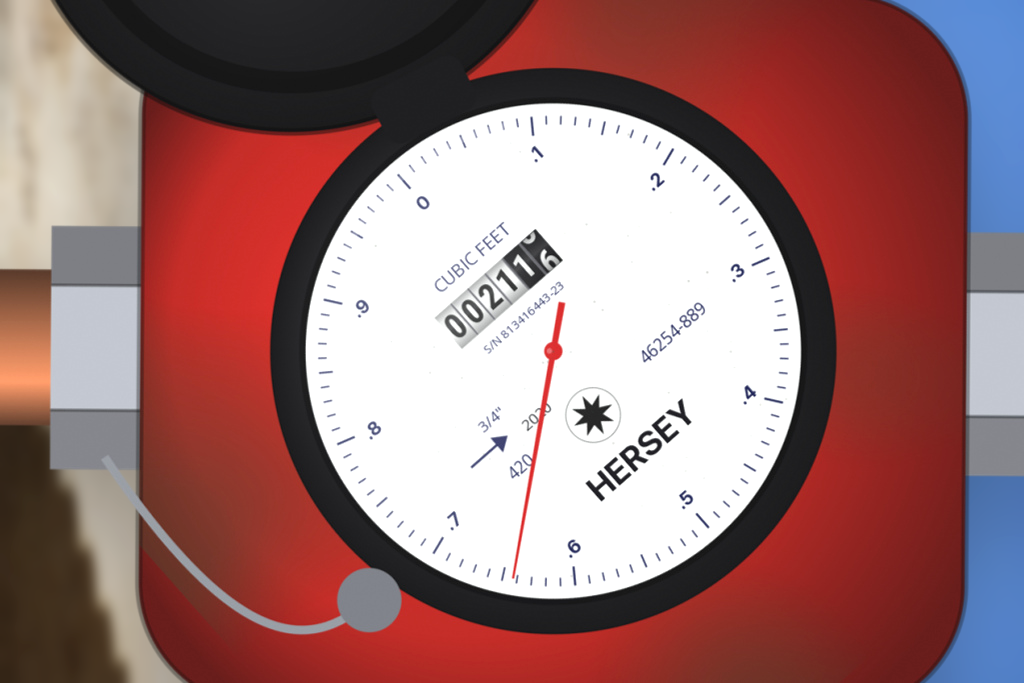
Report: 2115.64,ft³
